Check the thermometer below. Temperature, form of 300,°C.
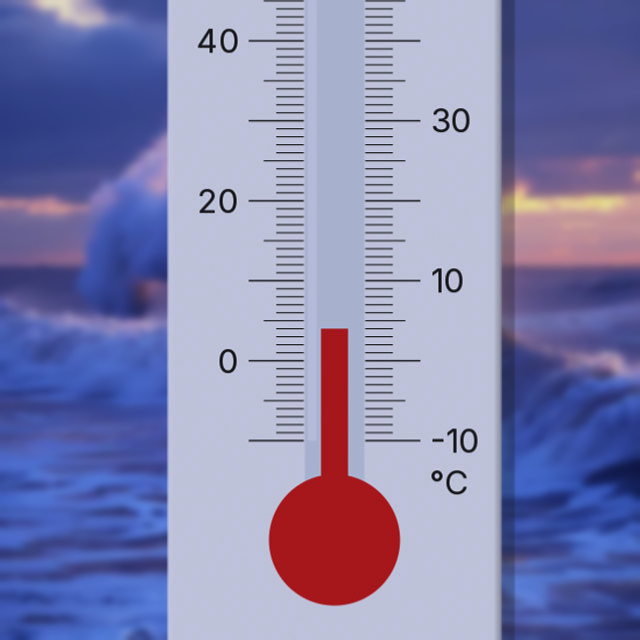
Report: 4,°C
